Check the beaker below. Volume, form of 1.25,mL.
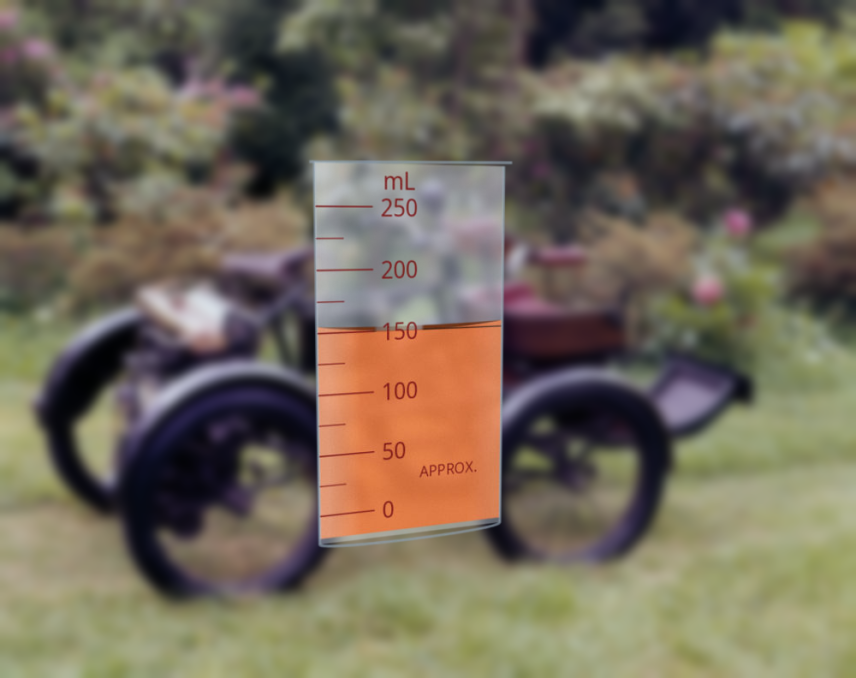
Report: 150,mL
